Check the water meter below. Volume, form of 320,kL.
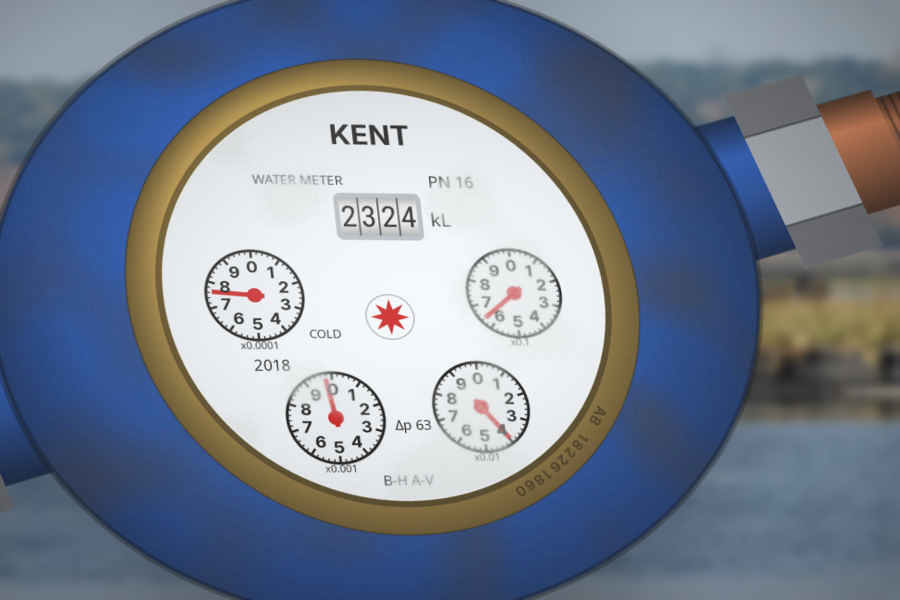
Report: 2324.6397,kL
